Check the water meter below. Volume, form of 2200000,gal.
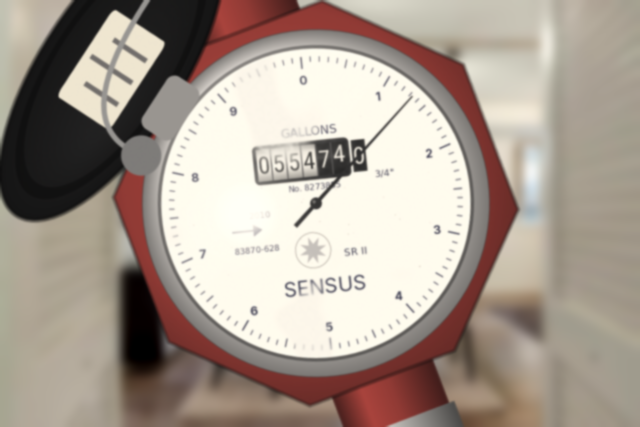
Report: 554741.3,gal
